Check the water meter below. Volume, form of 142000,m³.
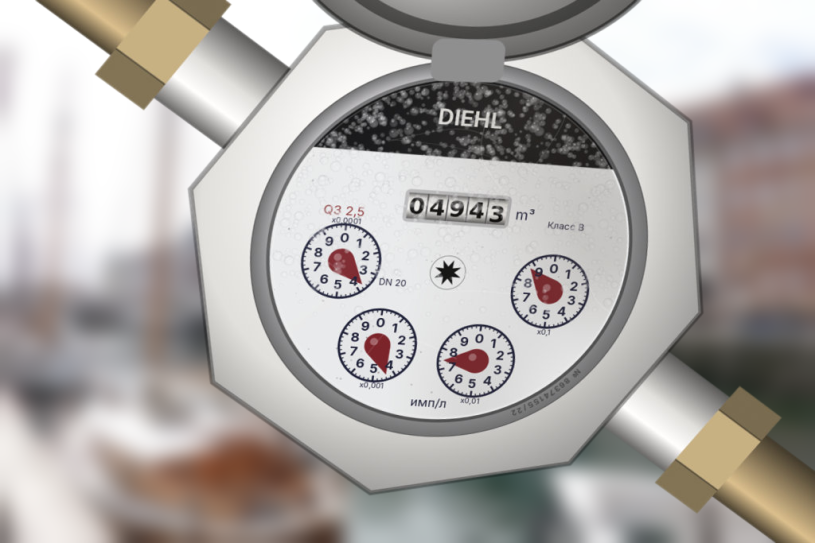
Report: 4942.8743,m³
